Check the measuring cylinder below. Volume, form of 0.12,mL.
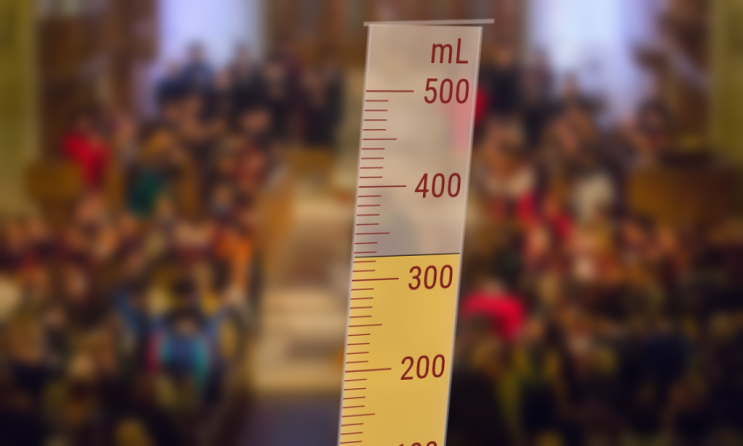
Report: 325,mL
